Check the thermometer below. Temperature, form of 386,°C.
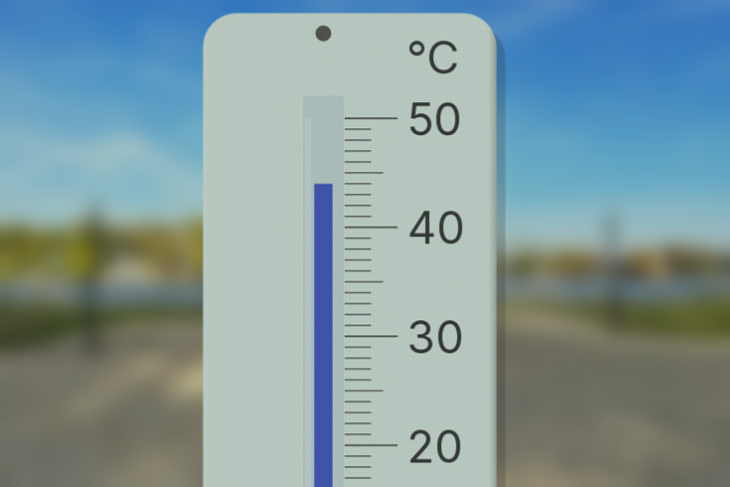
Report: 44,°C
